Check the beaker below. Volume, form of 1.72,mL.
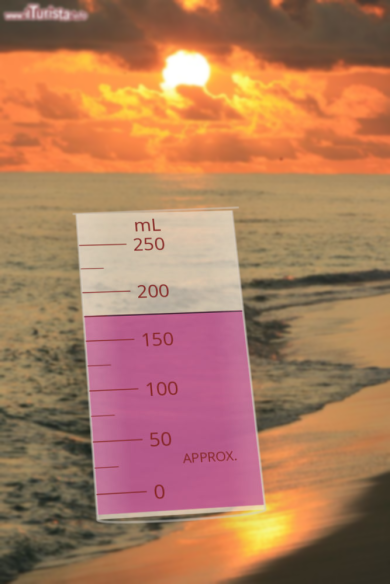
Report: 175,mL
